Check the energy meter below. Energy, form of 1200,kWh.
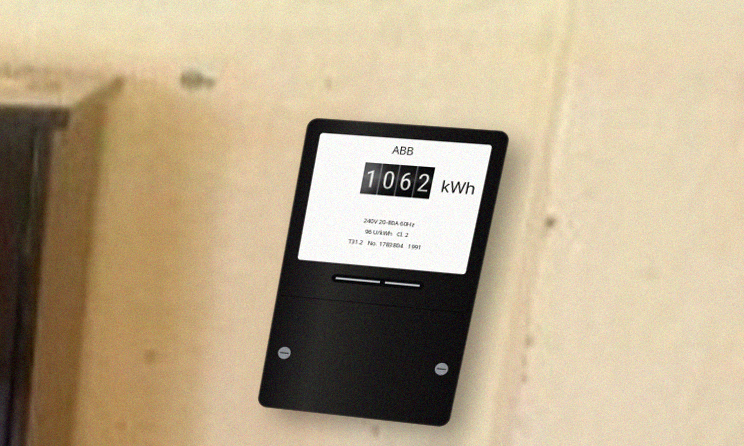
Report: 1062,kWh
